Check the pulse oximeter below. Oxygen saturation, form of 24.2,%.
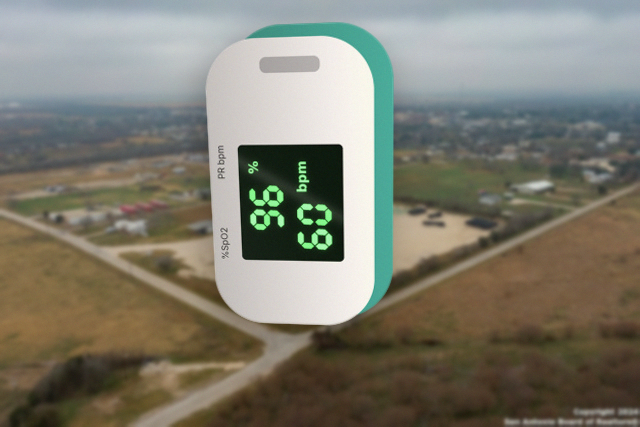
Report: 96,%
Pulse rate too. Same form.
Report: 60,bpm
